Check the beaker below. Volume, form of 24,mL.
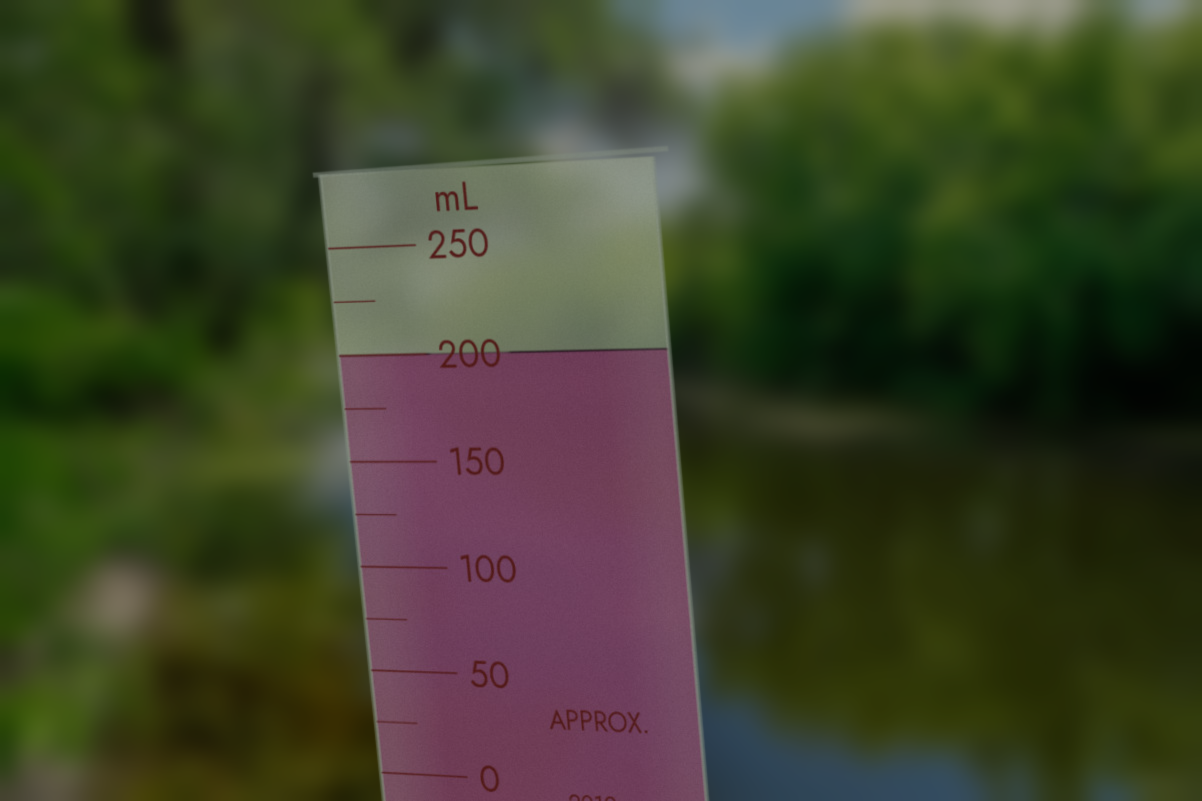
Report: 200,mL
